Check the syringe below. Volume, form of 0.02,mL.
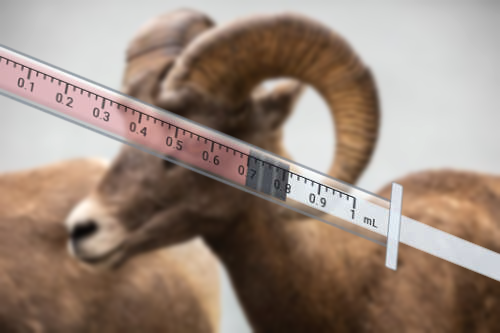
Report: 0.7,mL
